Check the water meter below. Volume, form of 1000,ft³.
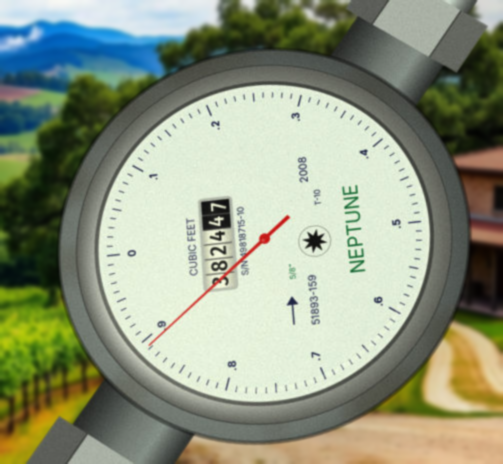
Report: 382446.89,ft³
